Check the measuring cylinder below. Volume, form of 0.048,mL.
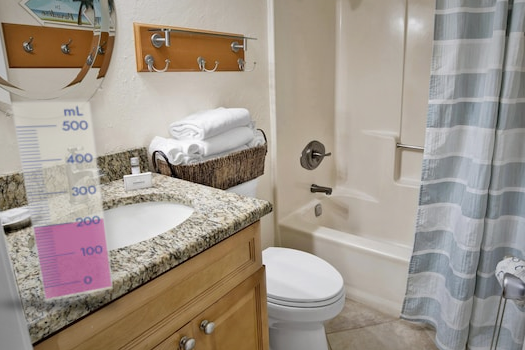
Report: 200,mL
